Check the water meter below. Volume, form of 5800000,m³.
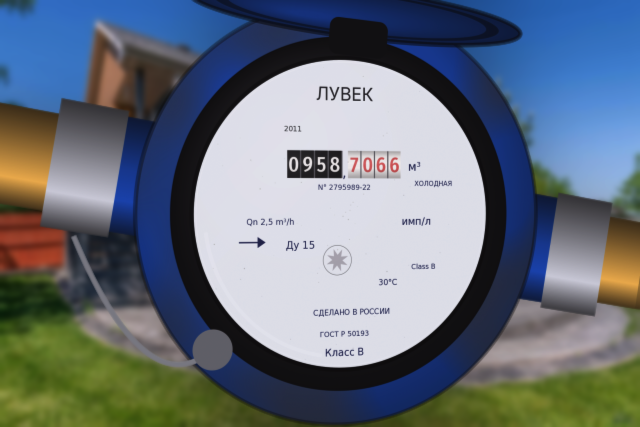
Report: 958.7066,m³
